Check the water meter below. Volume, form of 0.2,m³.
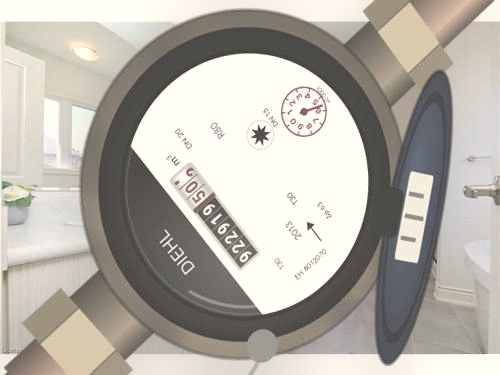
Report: 922919.5015,m³
